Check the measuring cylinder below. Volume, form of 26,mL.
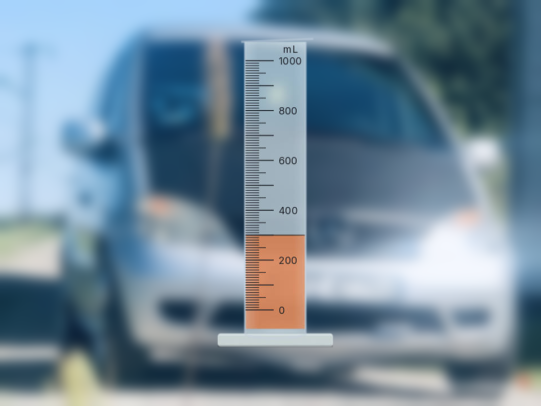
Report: 300,mL
